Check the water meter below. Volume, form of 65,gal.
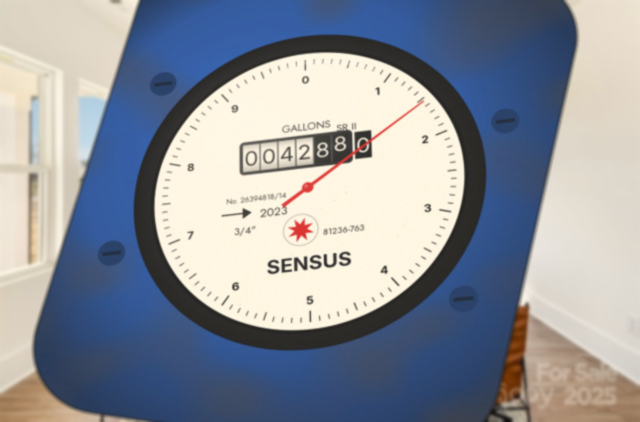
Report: 42881.5,gal
